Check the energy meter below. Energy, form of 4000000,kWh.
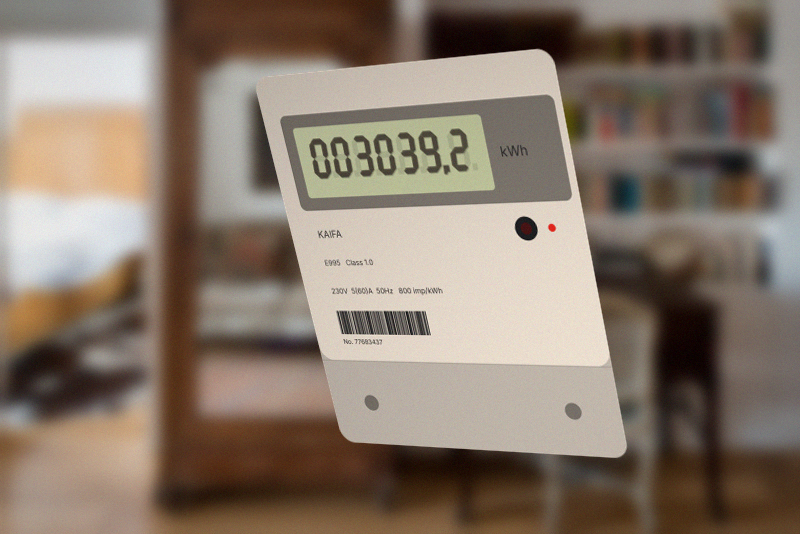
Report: 3039.2,kWh
